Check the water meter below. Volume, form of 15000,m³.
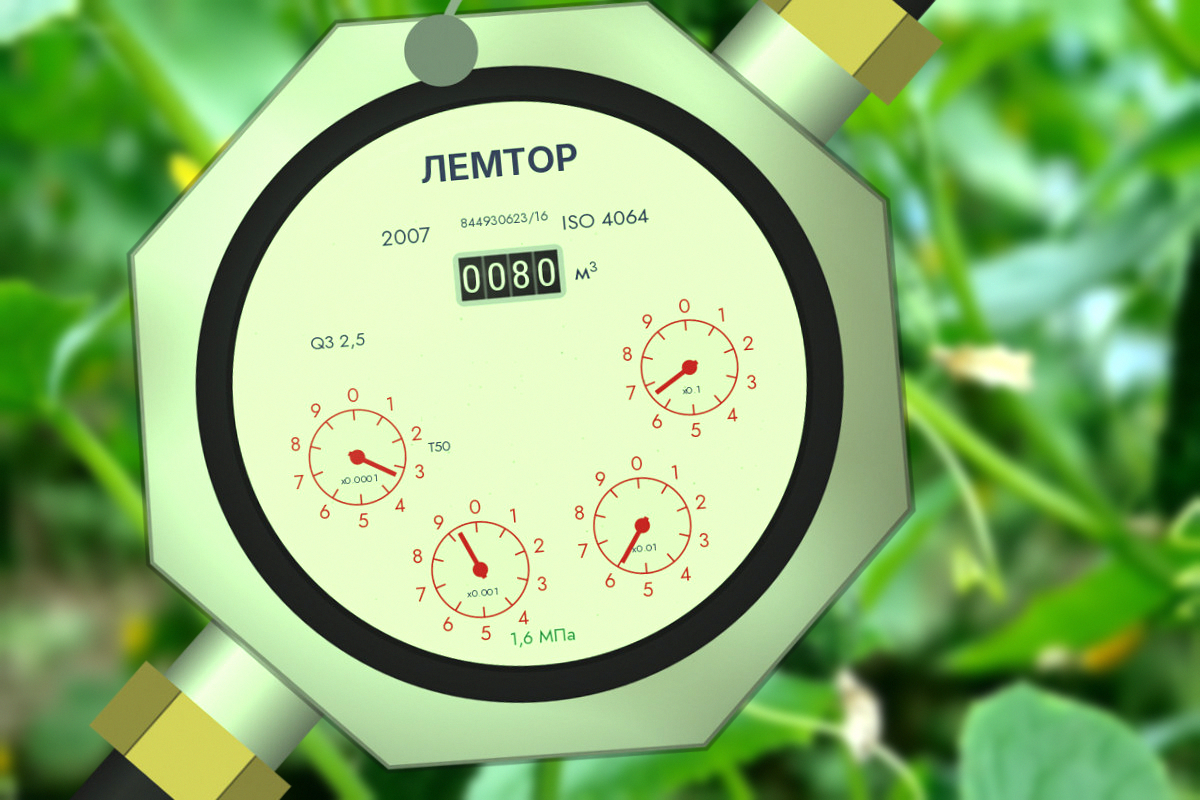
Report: 80.6593,m³
